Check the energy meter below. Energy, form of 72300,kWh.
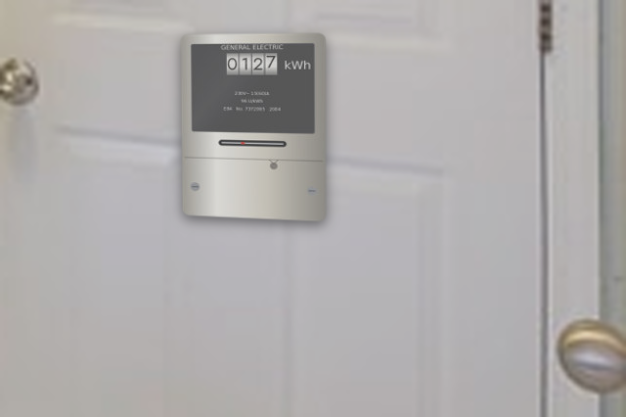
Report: 127,kWh
